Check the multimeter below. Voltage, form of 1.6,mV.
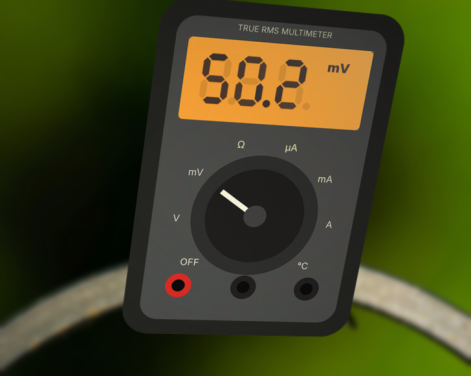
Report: 50.2,mV
